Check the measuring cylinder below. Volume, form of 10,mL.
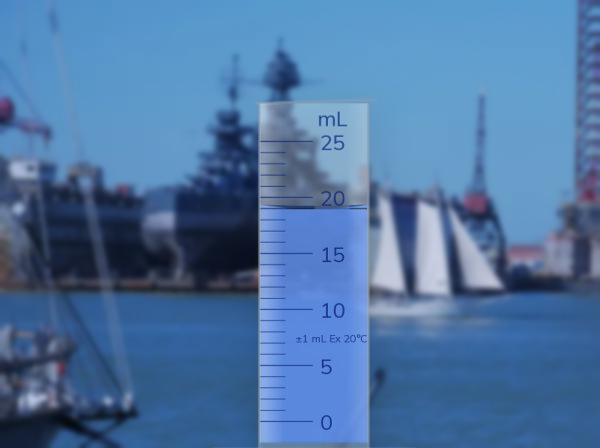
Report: 19,mL
